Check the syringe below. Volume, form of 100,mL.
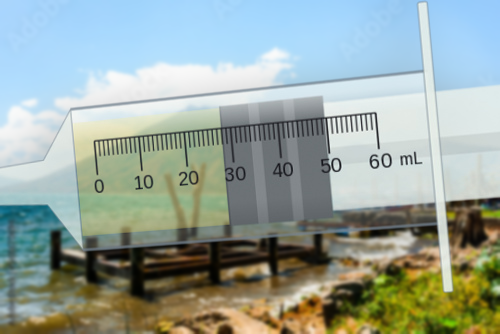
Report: 28,mL
